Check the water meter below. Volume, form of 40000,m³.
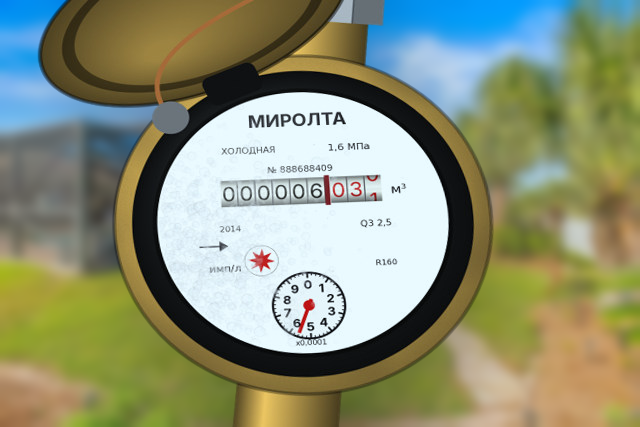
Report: 6.0305,m³
